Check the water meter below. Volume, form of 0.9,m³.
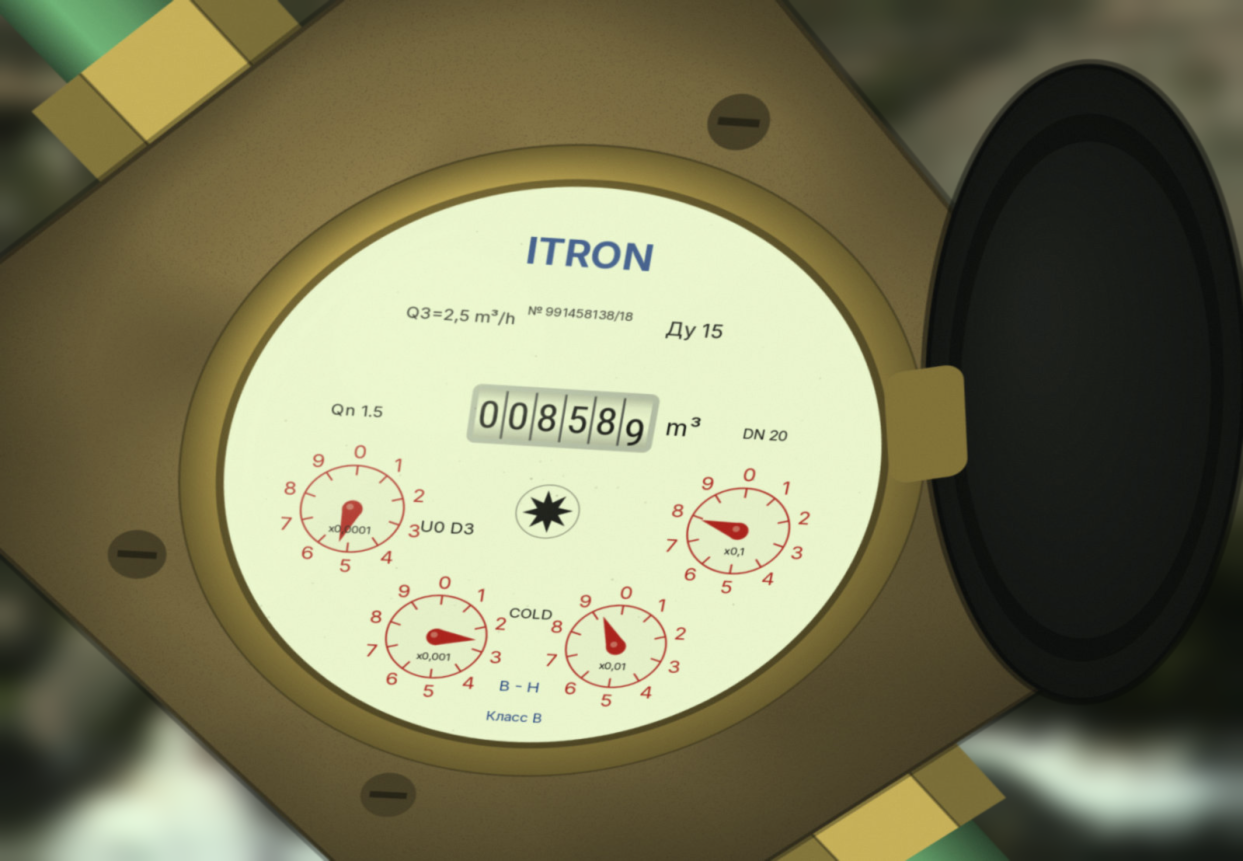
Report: 8588.7925,m³
